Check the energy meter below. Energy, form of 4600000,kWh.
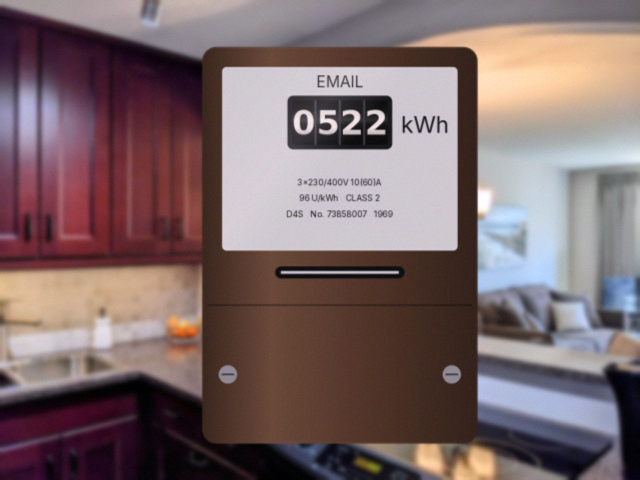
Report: 522,kWh
